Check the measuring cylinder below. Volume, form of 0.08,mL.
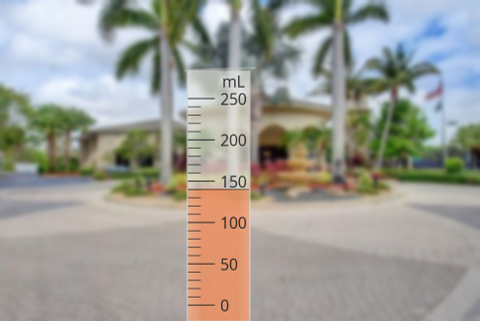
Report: 140,mL
